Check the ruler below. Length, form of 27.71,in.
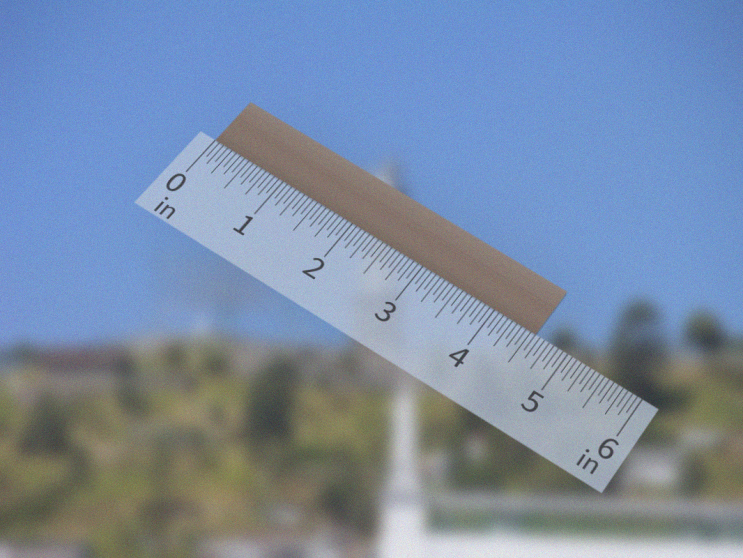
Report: 4.5625,in
